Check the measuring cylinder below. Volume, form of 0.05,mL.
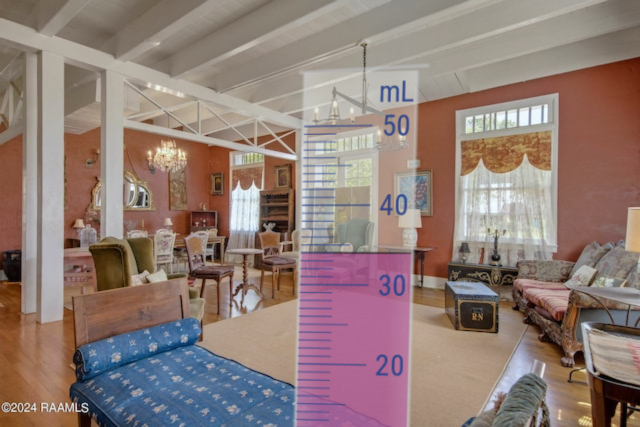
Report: 34,mL
